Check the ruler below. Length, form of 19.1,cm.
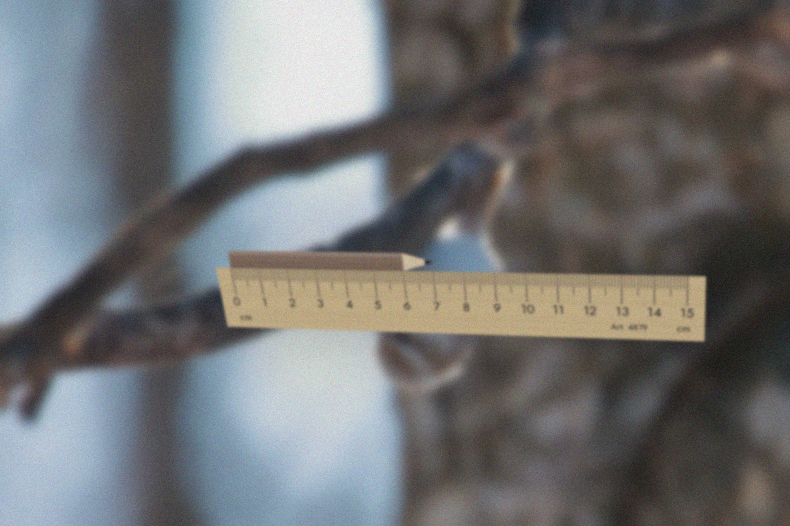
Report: 7,cm
